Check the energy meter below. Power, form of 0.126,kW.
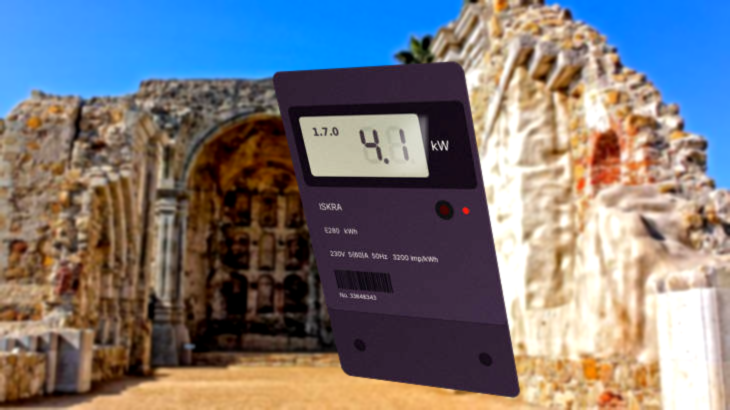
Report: 4.1,kW
